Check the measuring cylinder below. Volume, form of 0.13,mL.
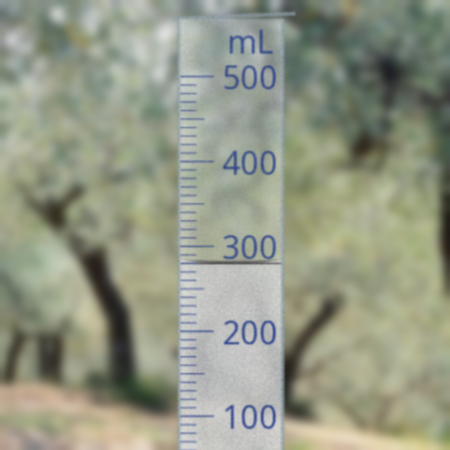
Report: 280,mL
